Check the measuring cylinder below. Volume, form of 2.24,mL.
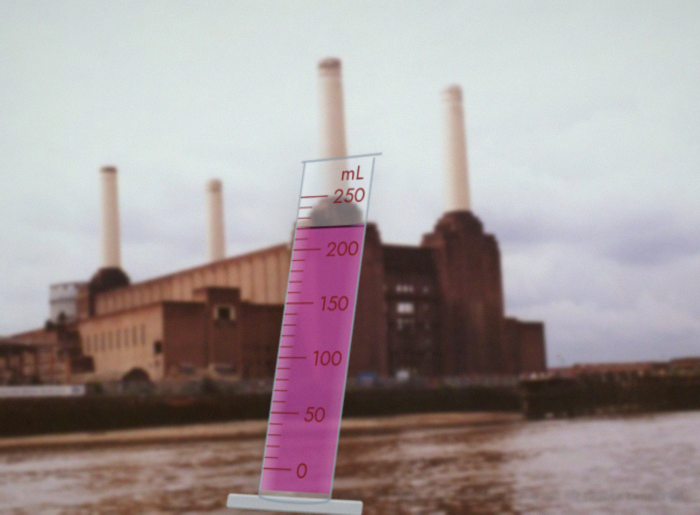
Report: 220,mL
